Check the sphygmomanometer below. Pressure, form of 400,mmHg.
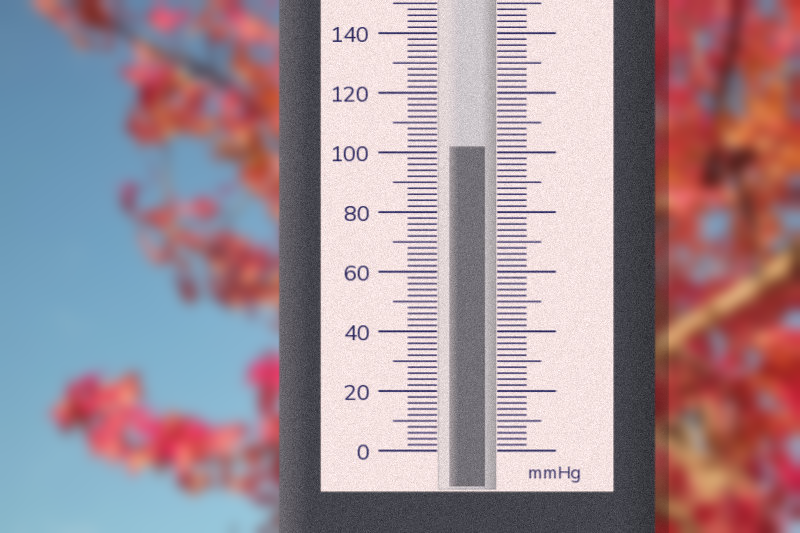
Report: 102,mmHg
